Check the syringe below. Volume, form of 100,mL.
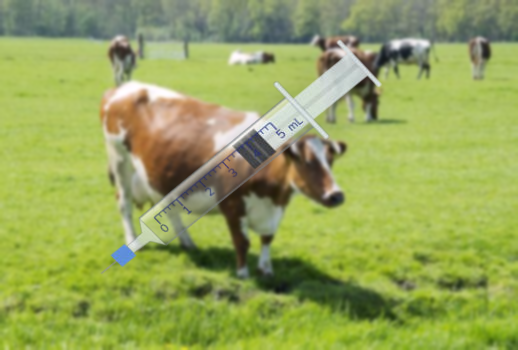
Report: 3.6,mL
